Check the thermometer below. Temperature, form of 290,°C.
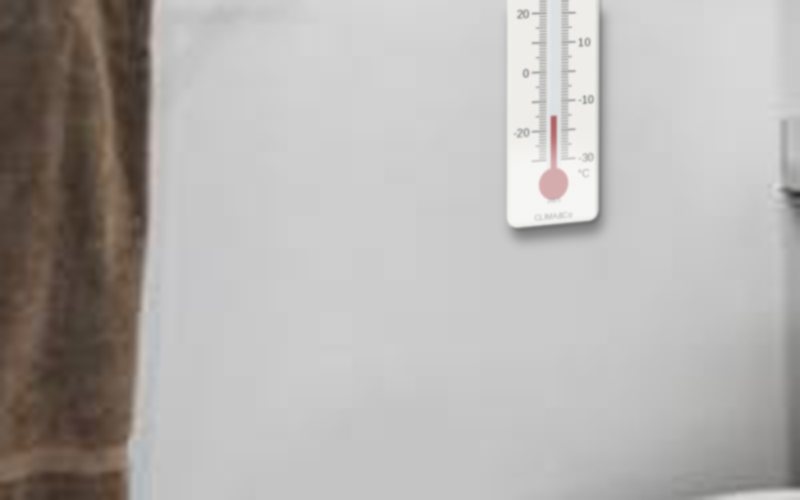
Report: -15,°C
